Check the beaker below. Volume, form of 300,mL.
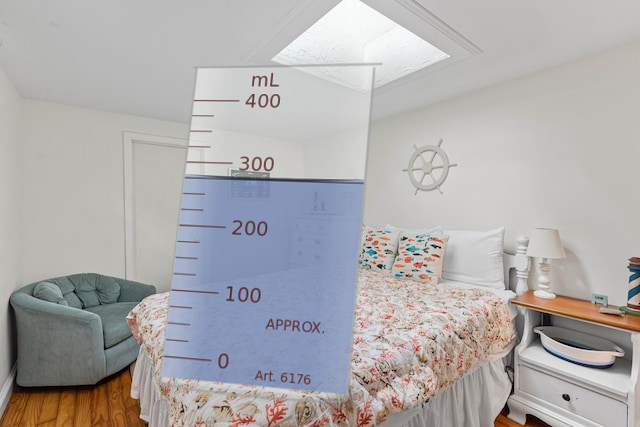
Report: 275,mL
